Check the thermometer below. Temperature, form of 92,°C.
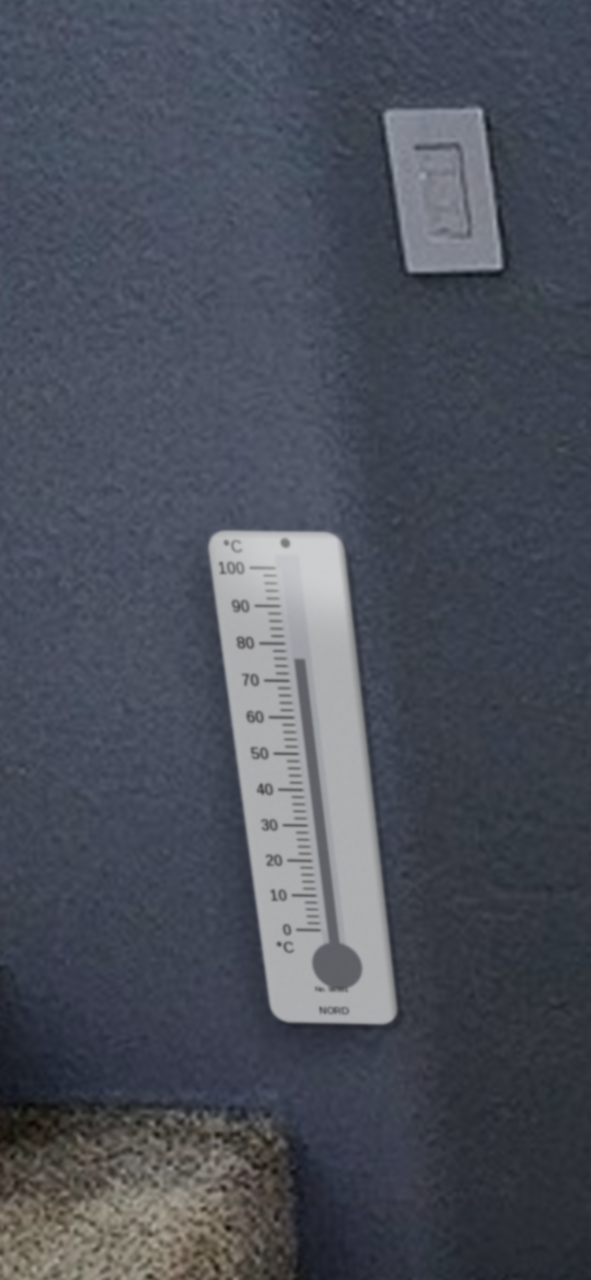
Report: 76,°C
